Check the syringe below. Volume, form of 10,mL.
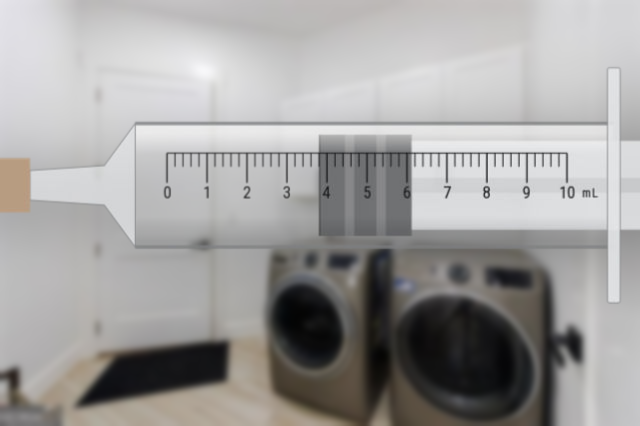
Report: 3.8,mL
